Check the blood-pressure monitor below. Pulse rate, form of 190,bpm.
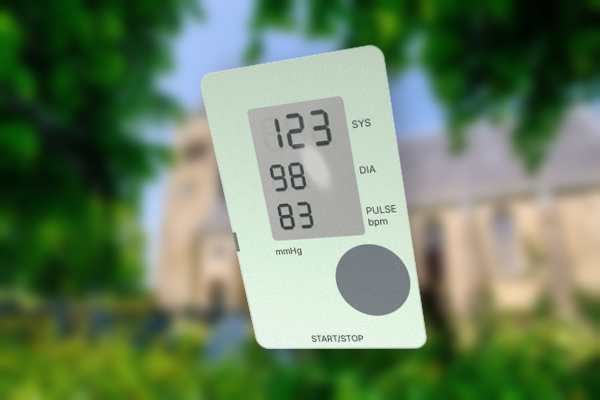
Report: 83,bpm
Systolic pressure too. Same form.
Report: 123,mmHg
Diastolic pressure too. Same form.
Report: 98,mmHg
